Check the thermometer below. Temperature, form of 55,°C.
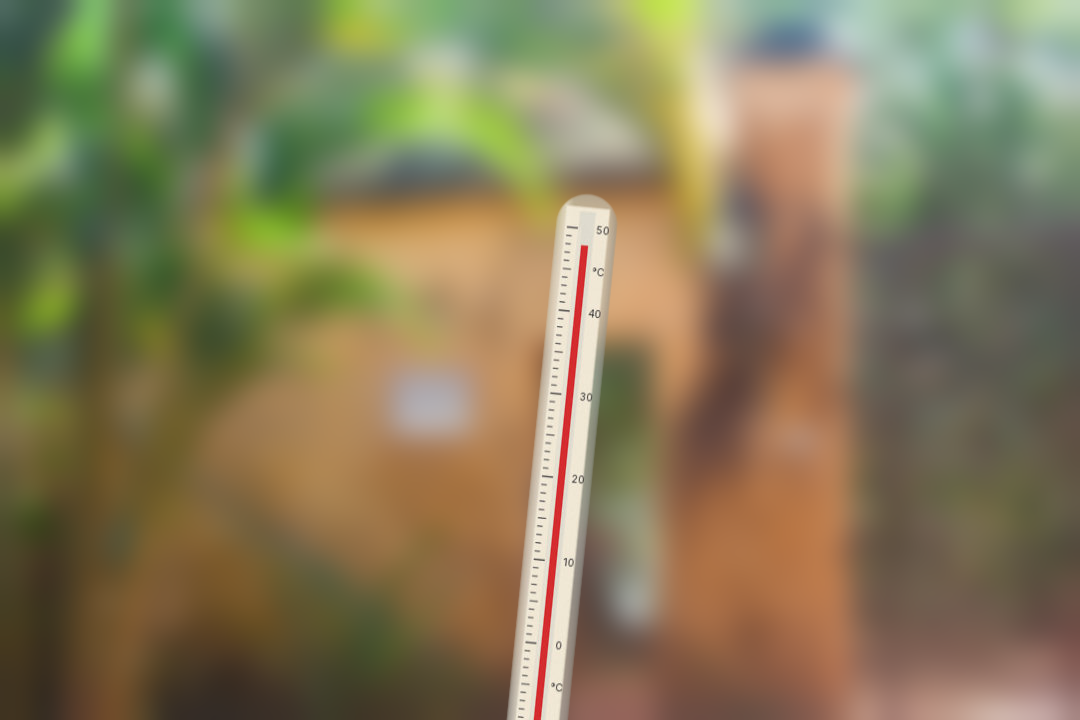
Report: 48,°C
